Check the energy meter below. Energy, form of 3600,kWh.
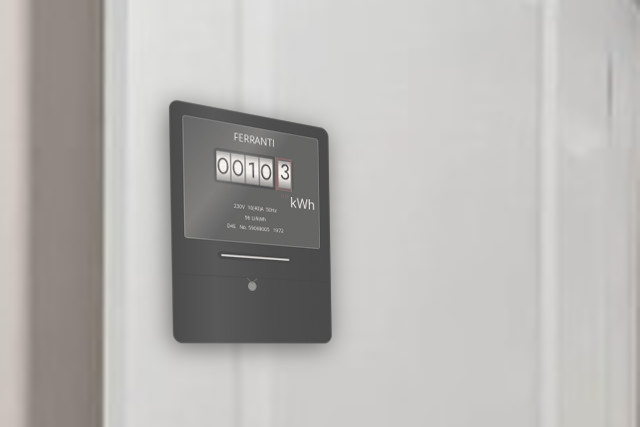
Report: 10.3,kWh
